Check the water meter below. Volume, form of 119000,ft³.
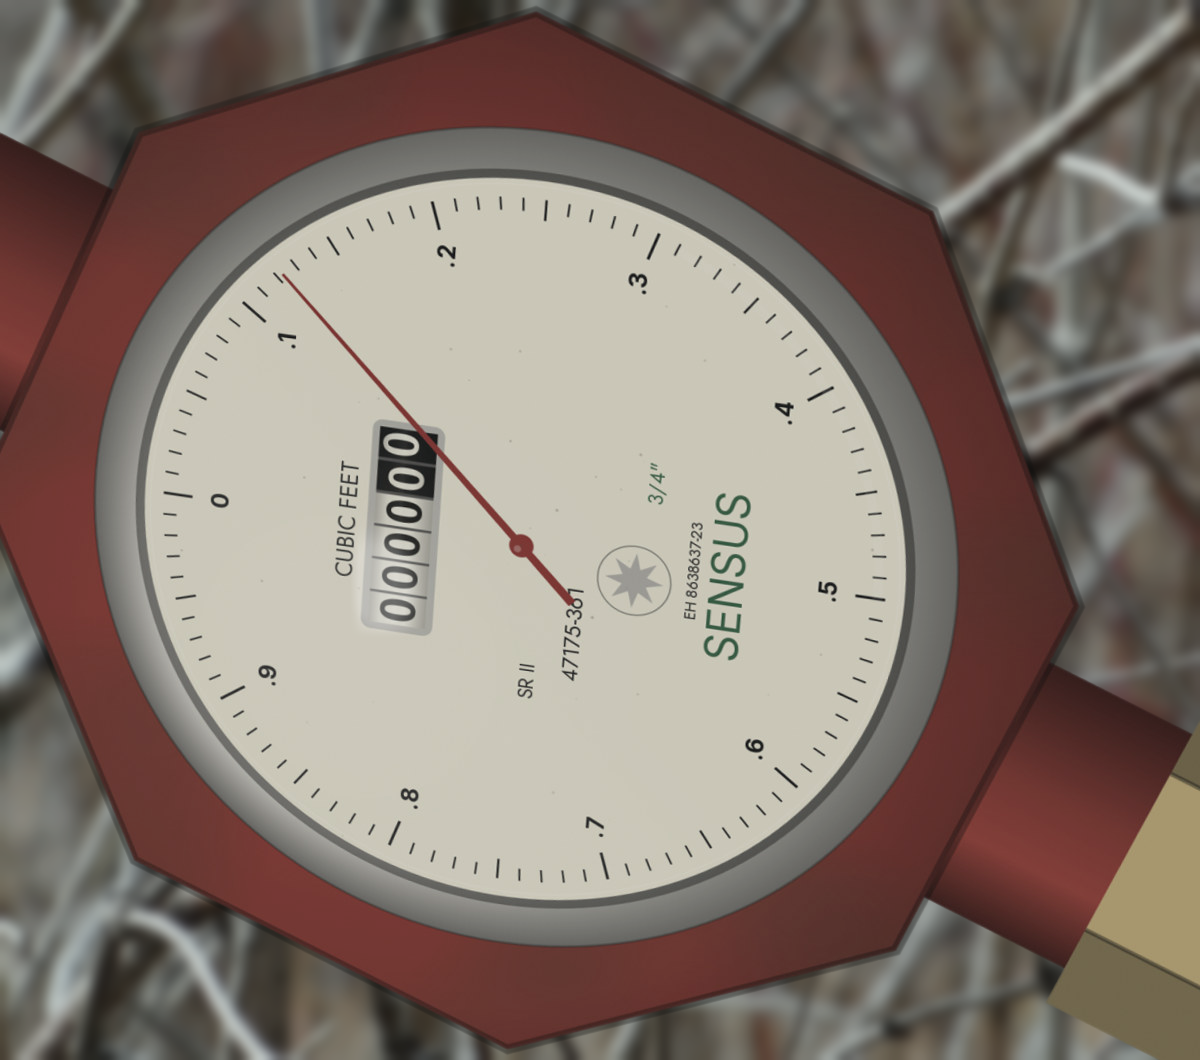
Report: 0.12,ft³
